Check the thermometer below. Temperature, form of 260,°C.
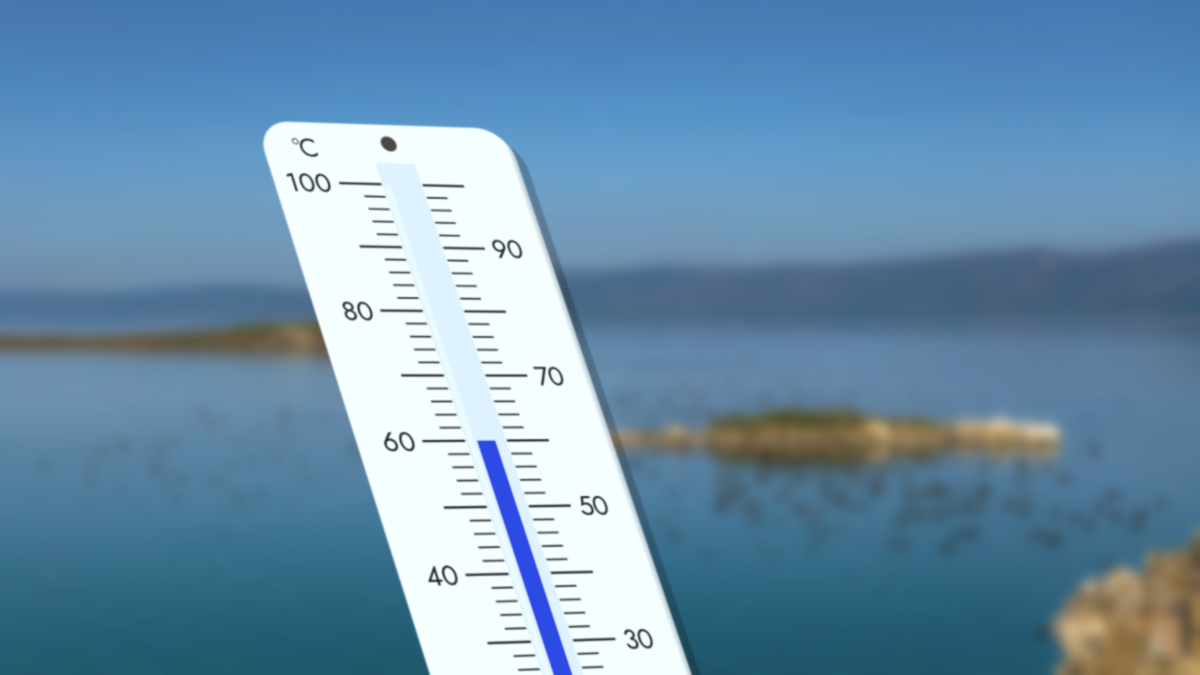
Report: 60,°C
